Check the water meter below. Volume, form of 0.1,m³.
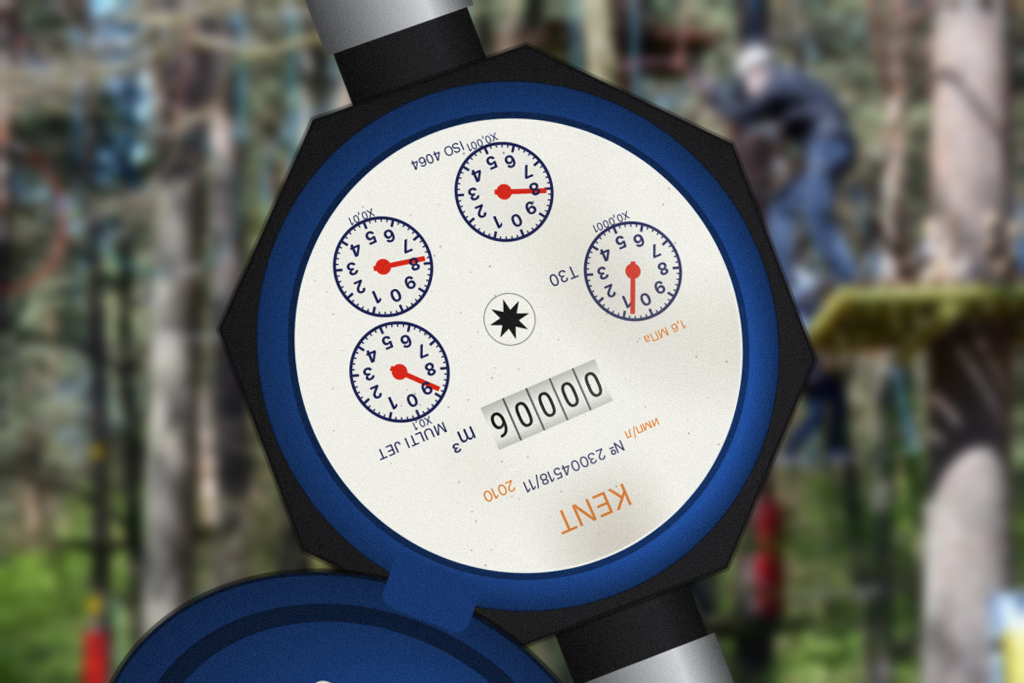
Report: 6.8780,m³
